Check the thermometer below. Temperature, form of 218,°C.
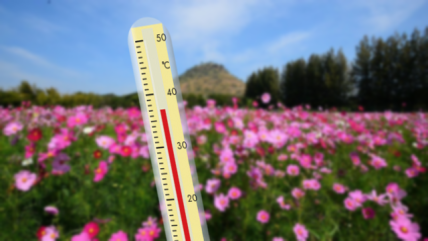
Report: 37,°C
